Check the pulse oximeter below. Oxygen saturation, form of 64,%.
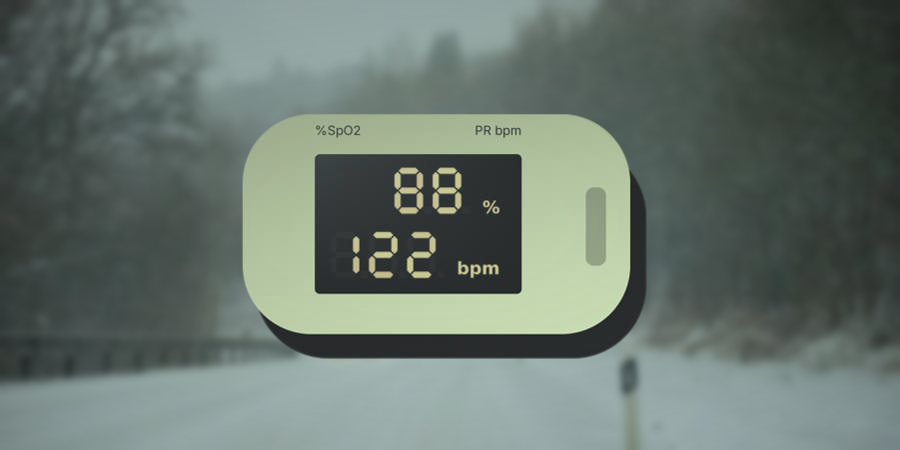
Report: 88,%
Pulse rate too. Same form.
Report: 122,bpm
